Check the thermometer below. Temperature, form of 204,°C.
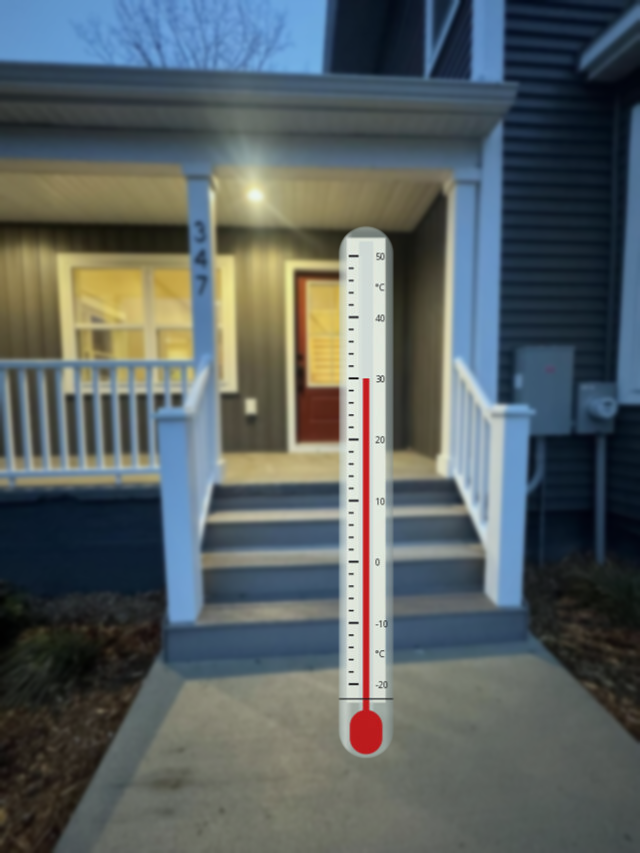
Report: 30,°C
